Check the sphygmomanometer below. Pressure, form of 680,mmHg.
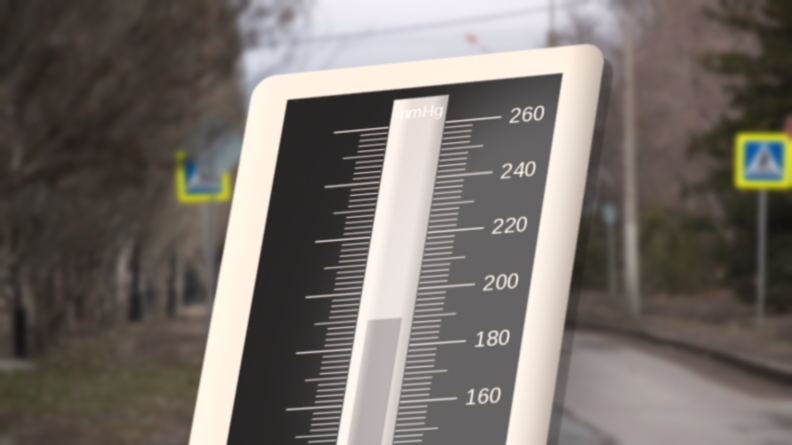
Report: 190,mmHg
